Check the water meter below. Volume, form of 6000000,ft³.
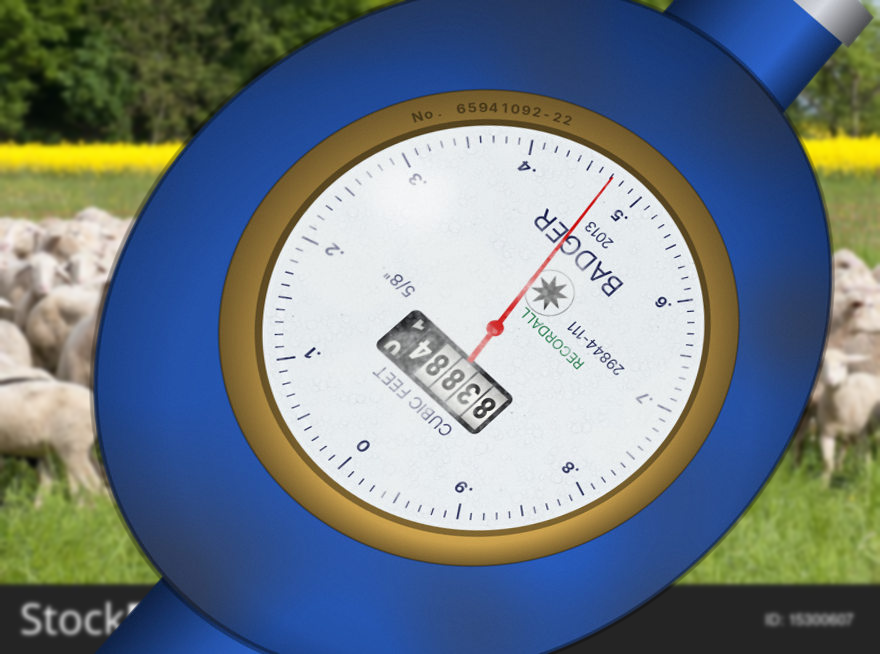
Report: 838840.47,ft³
